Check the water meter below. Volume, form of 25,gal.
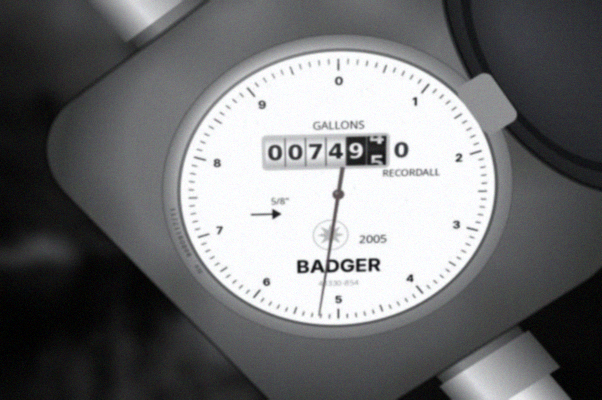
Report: 74945.2,gal
